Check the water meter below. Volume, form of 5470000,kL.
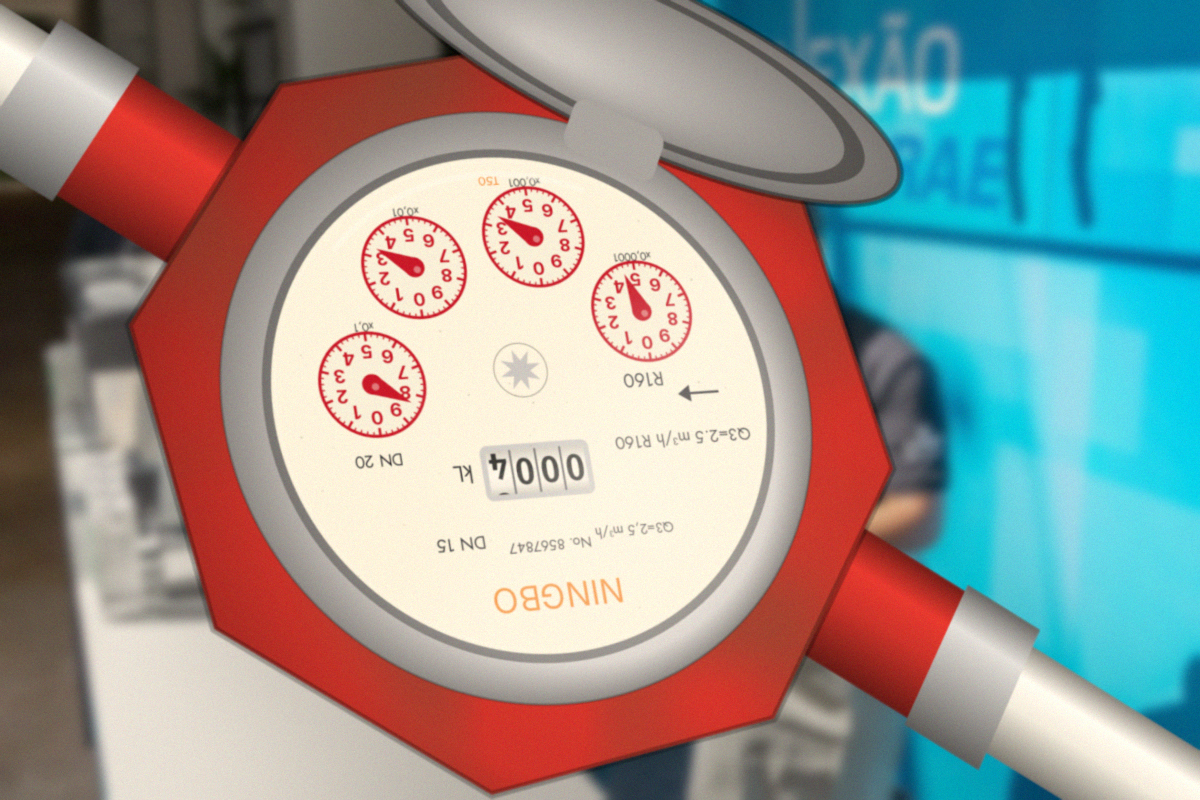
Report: 3.8334,kL
